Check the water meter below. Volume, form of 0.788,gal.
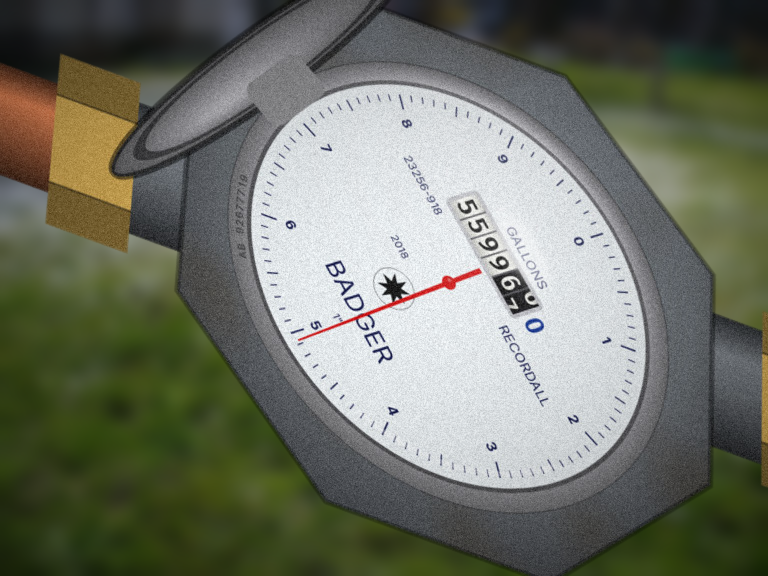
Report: 5599664.9,gal
